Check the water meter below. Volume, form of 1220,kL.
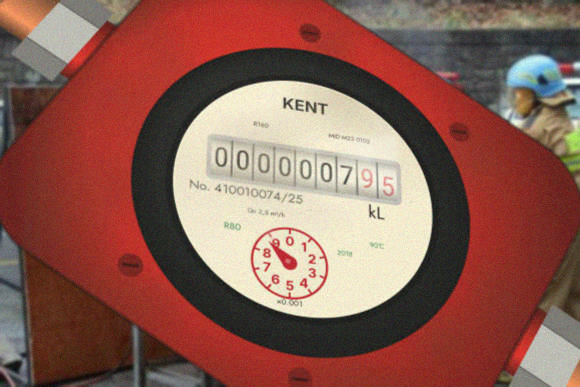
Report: 7.948,kL
